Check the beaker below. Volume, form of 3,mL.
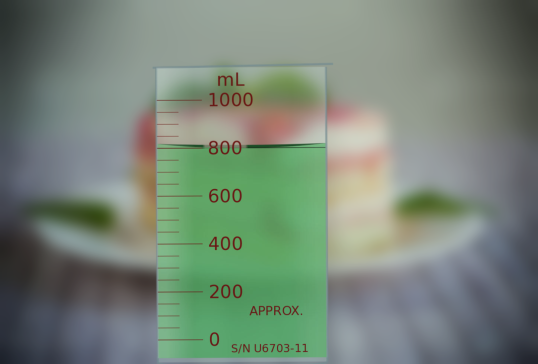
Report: 800,mL
